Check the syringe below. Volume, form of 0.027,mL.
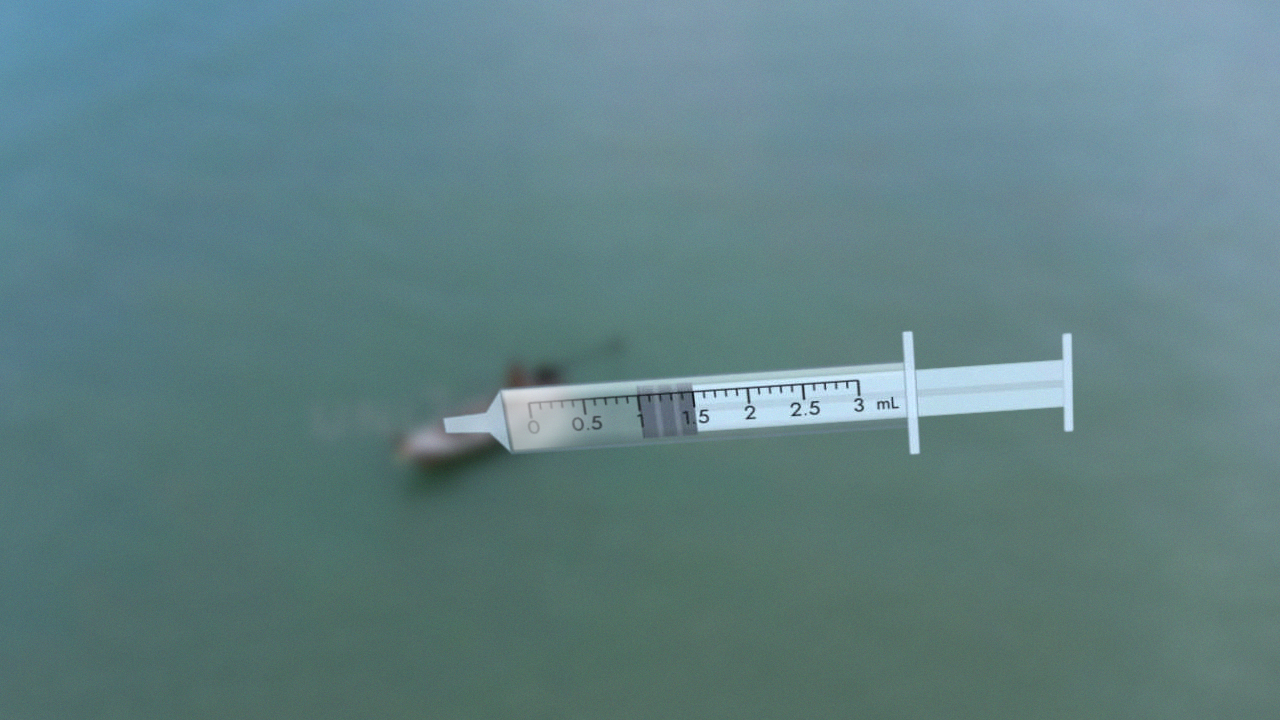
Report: 1,mL
